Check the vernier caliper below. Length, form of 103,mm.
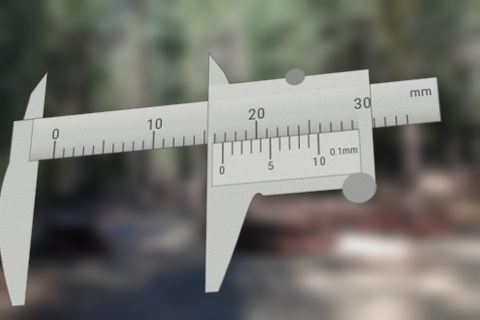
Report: 16.8,mm
